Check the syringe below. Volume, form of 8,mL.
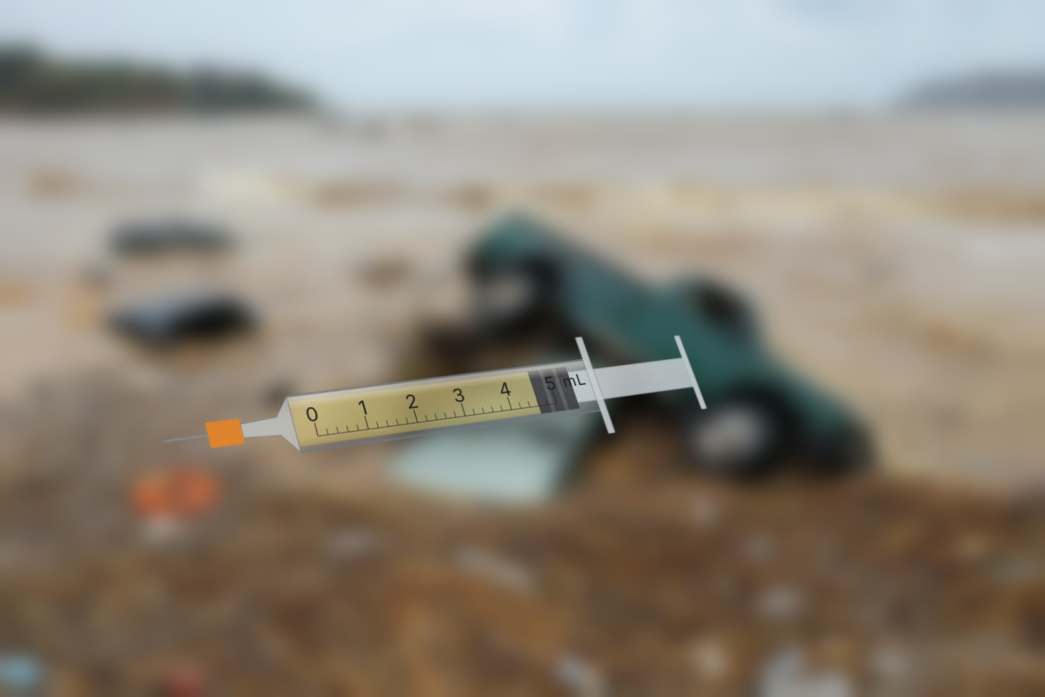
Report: 4.6,mL
